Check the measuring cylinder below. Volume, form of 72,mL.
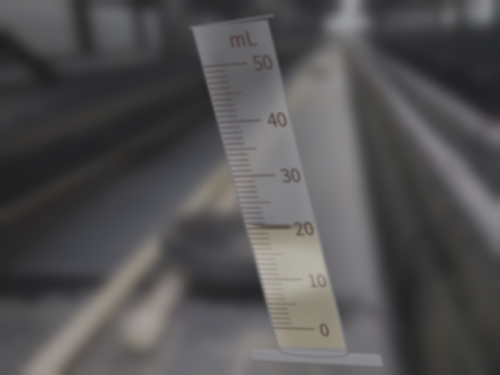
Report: 20,mL
